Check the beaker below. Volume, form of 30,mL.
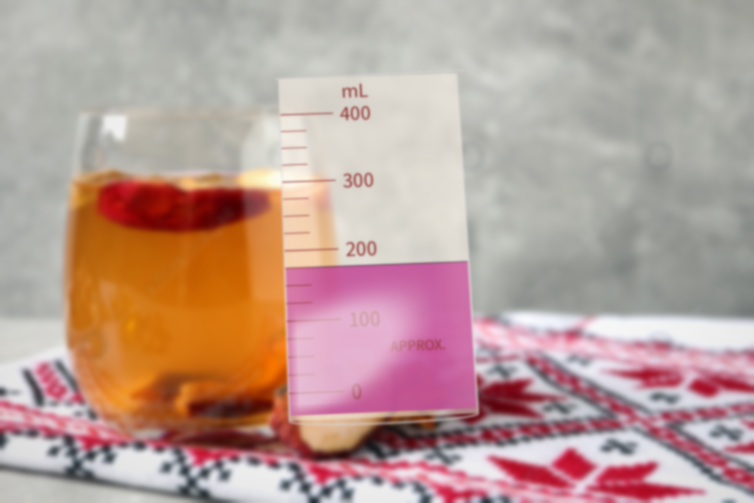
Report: 175,mL
